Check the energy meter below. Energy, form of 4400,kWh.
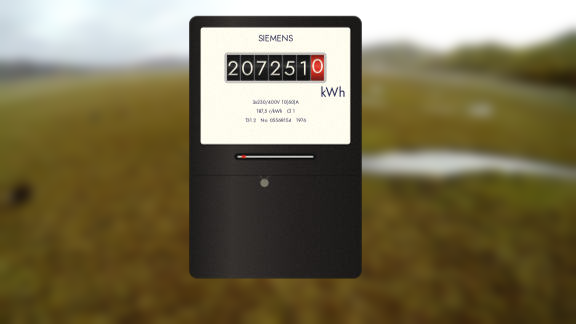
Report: 207251.0,kWh
